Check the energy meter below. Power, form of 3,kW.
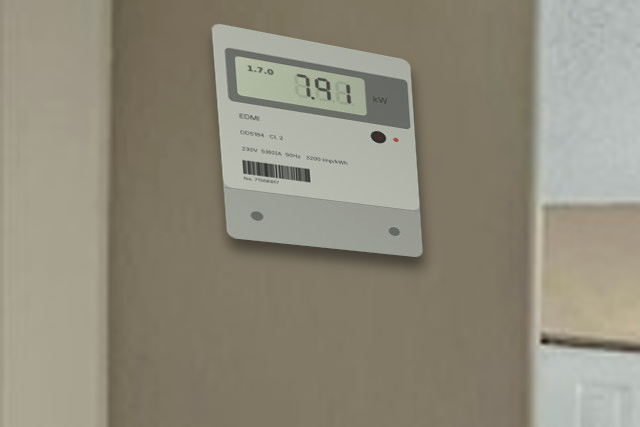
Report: 7.91,kW
